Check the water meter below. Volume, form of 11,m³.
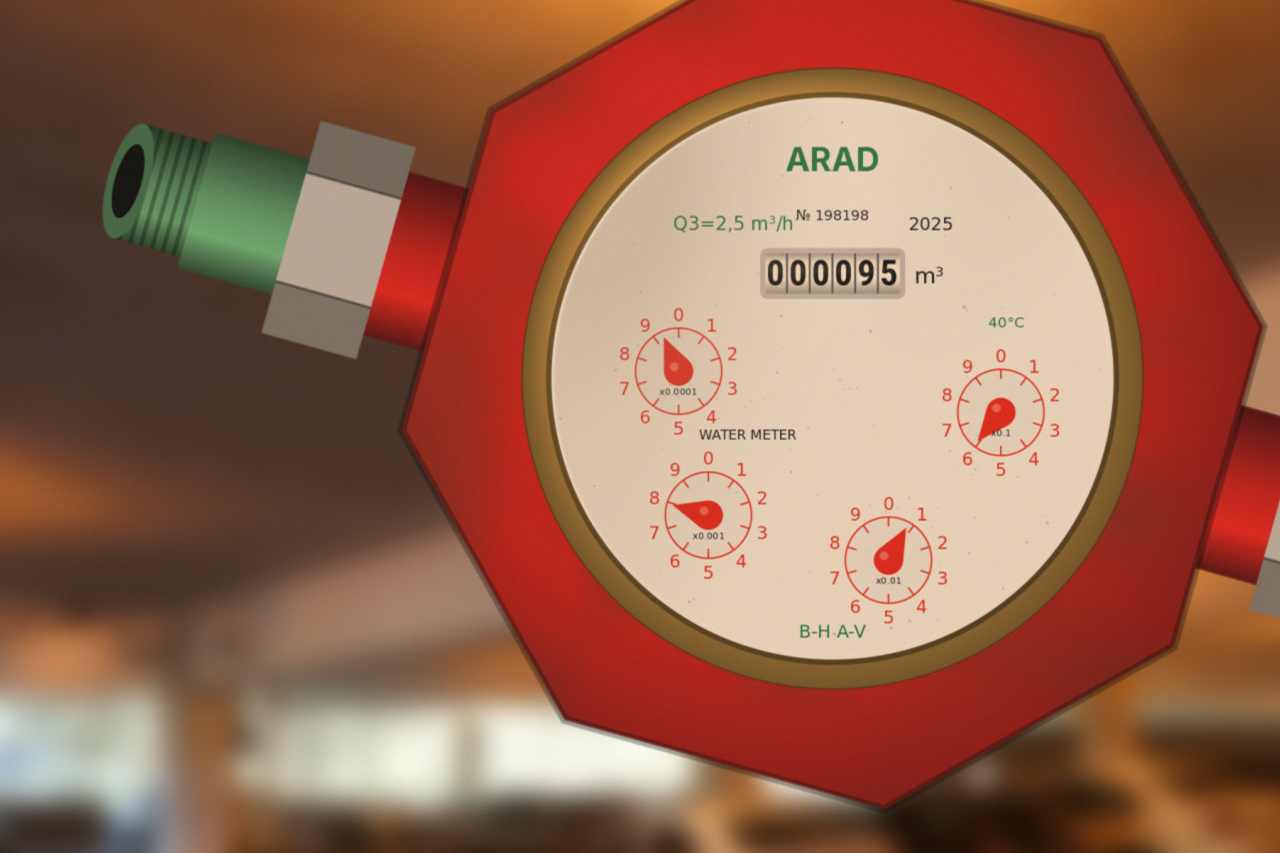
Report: 95.6079,m³
